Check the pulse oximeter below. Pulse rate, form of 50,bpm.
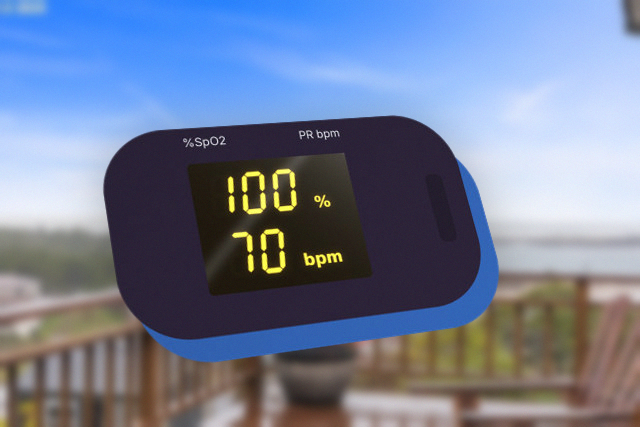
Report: 70,bpm
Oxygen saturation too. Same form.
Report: 100,%
